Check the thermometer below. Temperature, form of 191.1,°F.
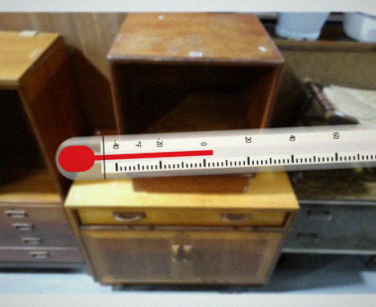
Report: 4,°F
